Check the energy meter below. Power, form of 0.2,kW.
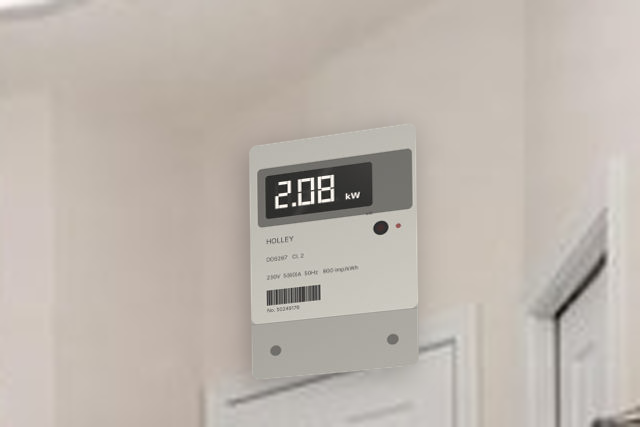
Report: 2.08,kW
